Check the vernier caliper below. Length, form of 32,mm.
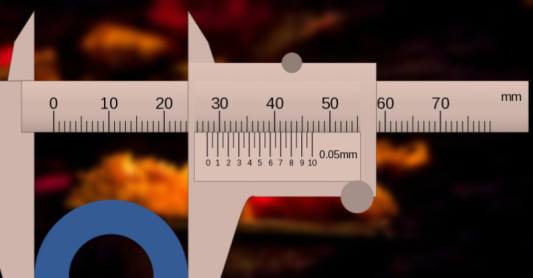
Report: 27.8,mm
